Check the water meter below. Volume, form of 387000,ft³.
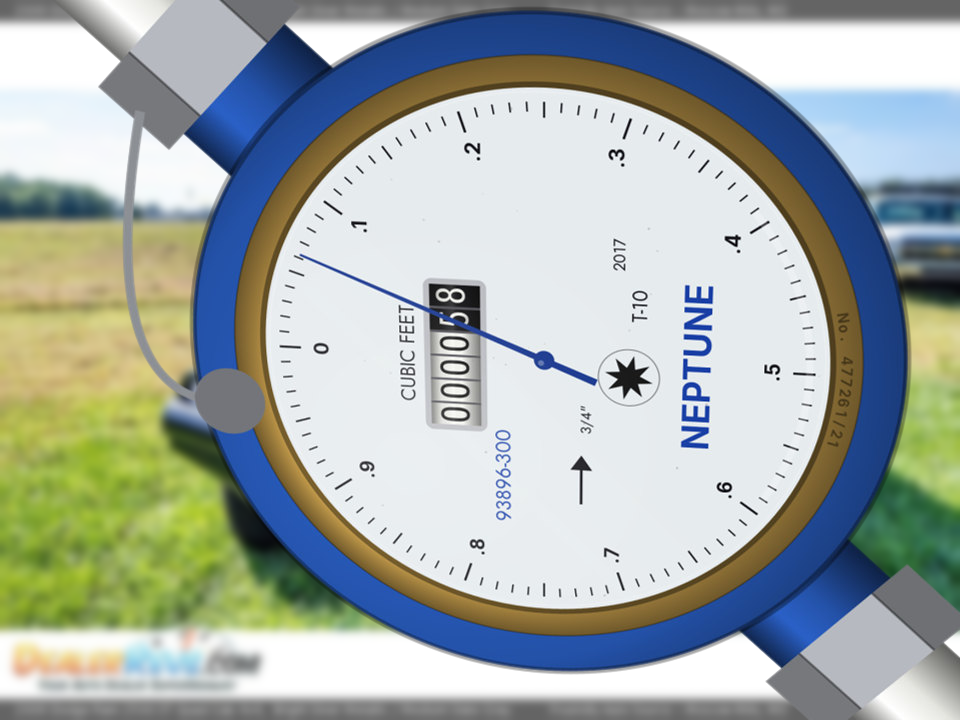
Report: 58.06,ft³
